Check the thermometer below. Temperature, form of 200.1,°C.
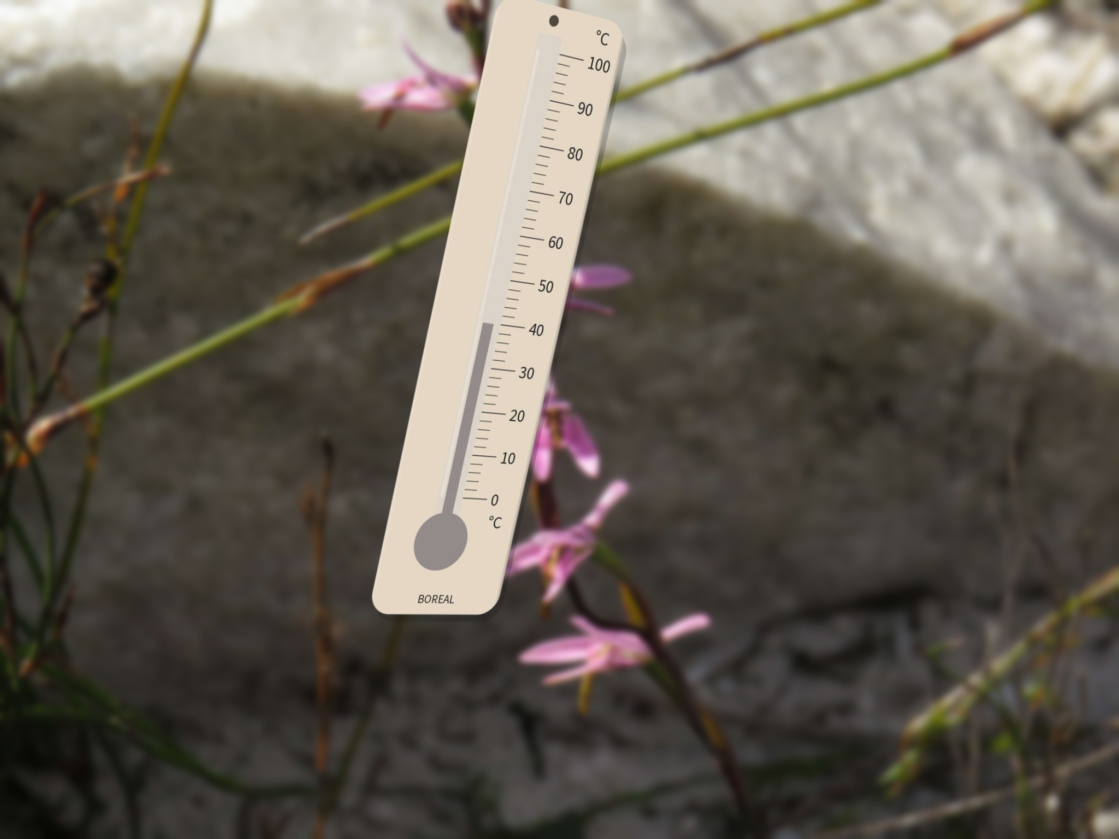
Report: 40,°C
